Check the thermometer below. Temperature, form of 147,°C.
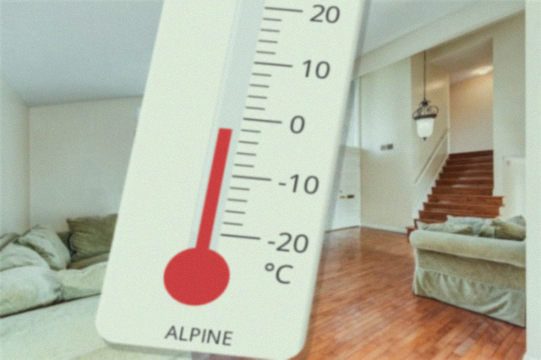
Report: -2,°C
